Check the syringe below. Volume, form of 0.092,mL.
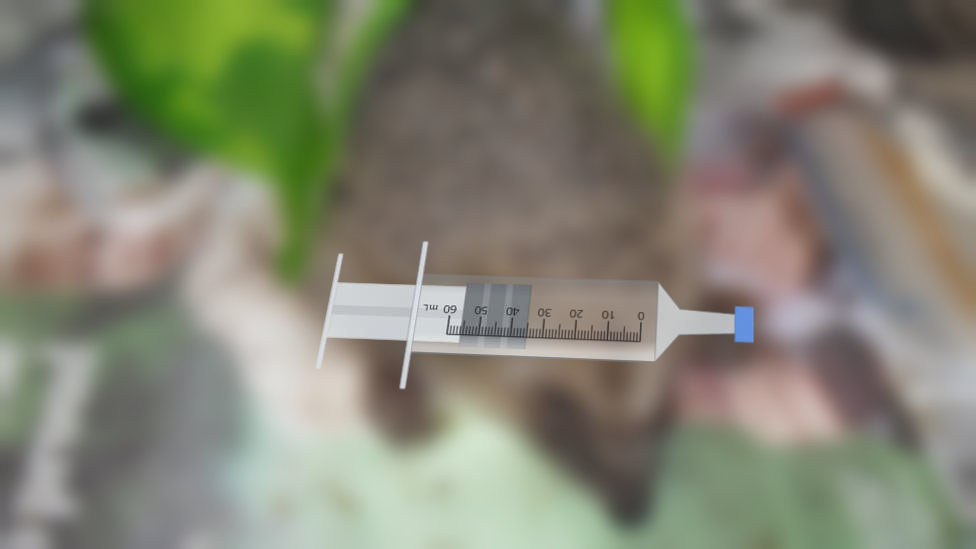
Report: 35,mL
